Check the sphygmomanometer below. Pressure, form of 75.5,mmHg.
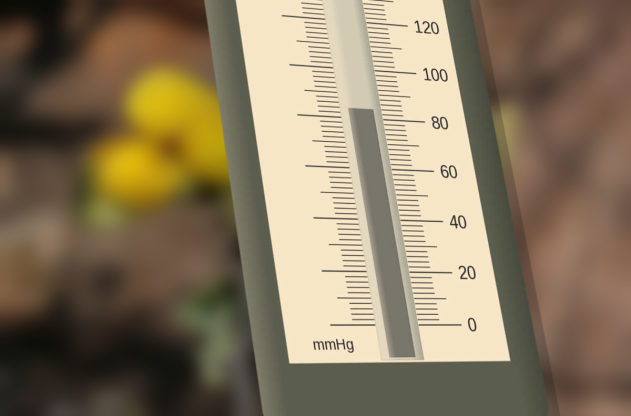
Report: 84,mmHg
